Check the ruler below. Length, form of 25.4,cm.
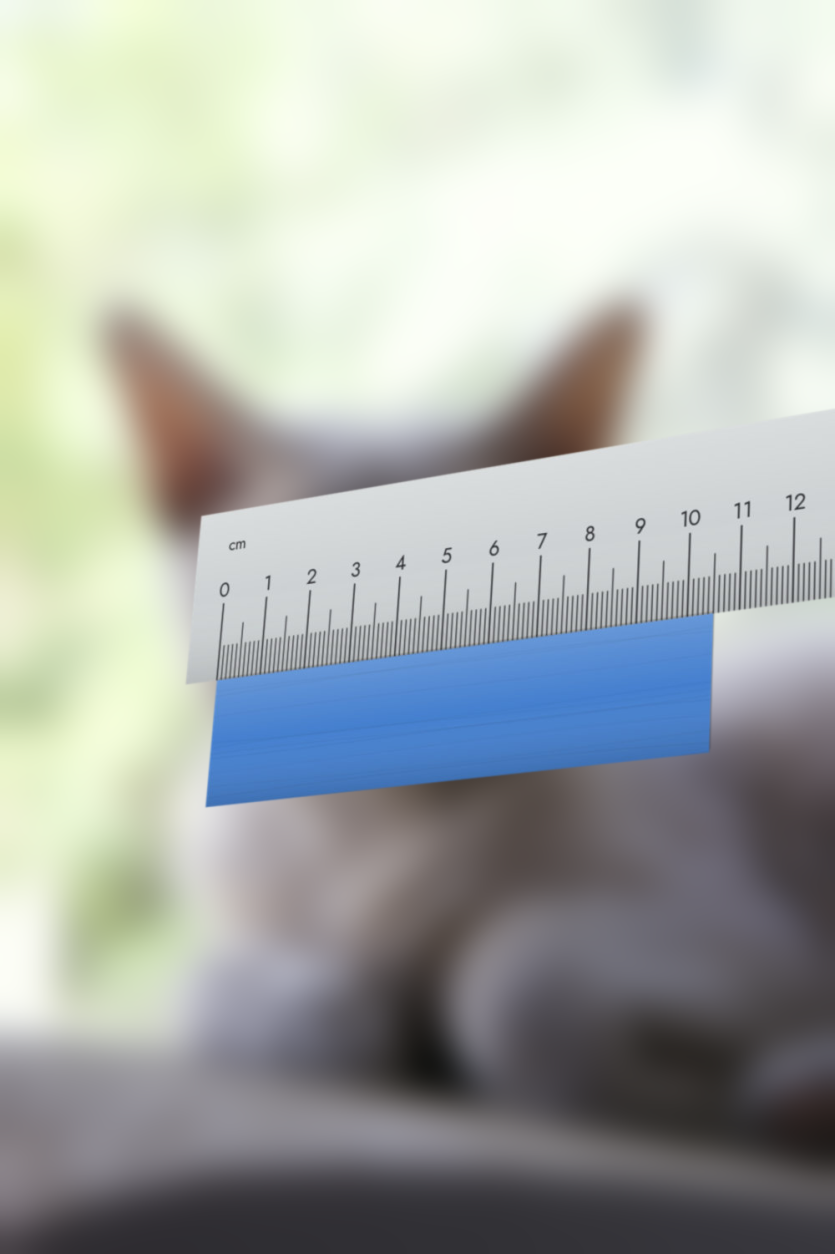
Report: 10.5,cm
